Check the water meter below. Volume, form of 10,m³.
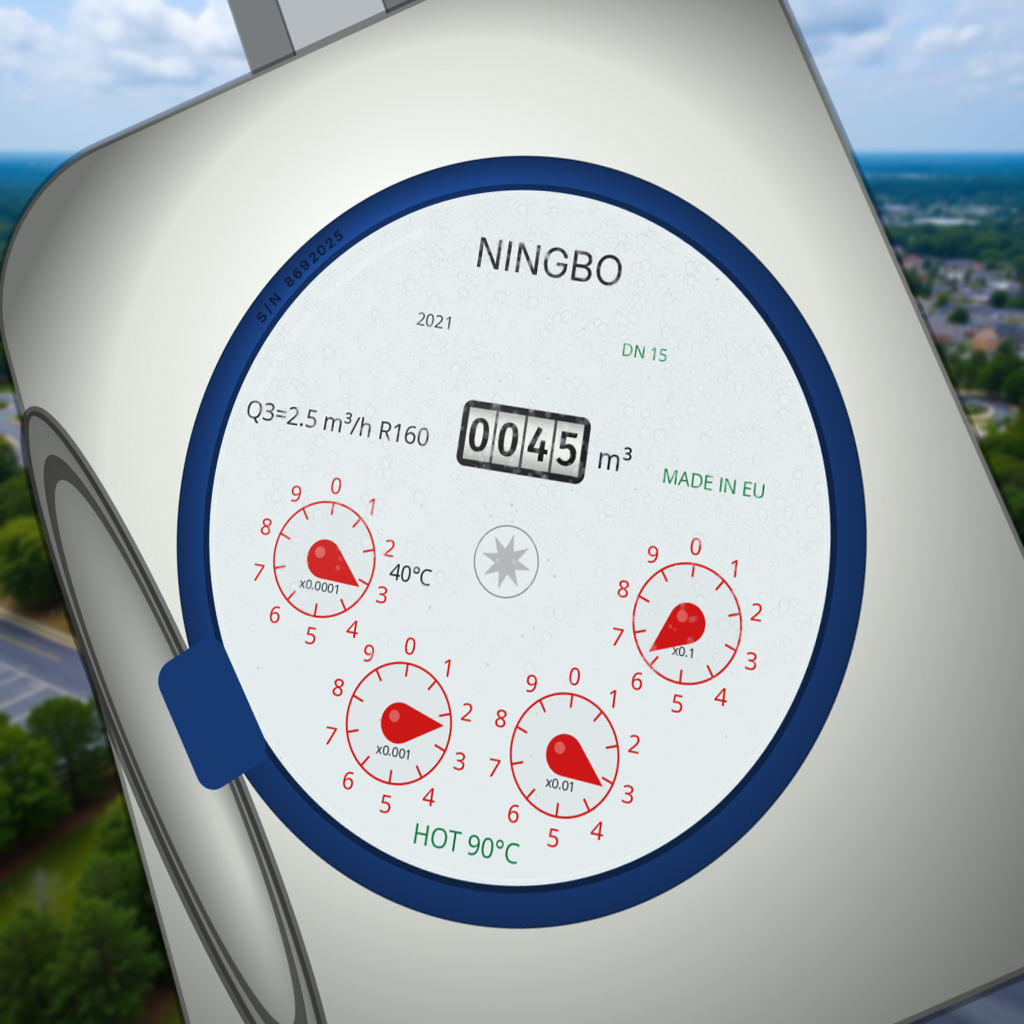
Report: 45.6323,m³
